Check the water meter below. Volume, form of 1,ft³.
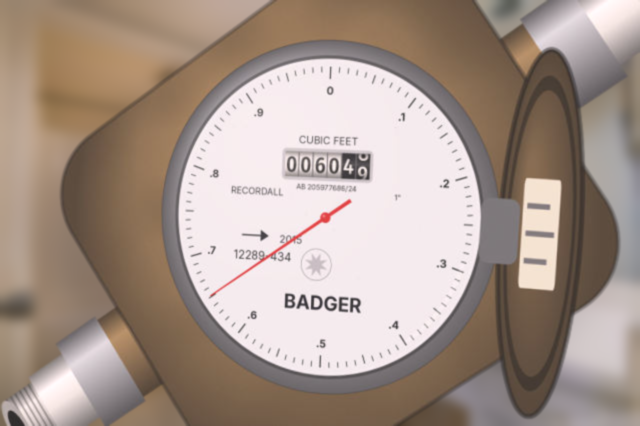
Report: 6048.65,ft³
